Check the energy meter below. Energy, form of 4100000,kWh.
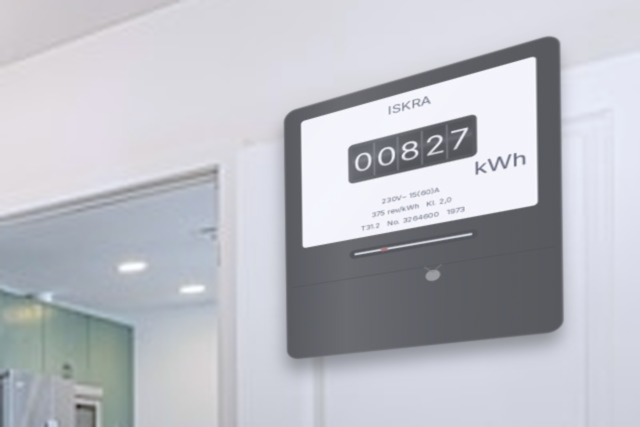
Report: 827,kWh
